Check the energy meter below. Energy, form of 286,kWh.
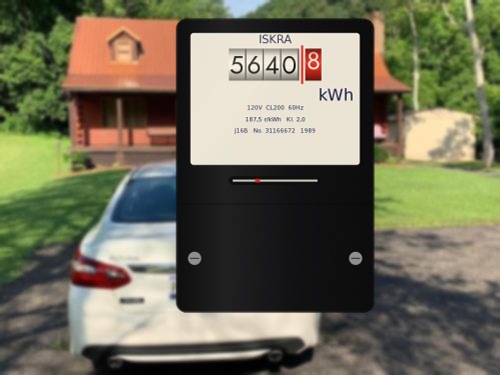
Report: 5640.8,kWh
